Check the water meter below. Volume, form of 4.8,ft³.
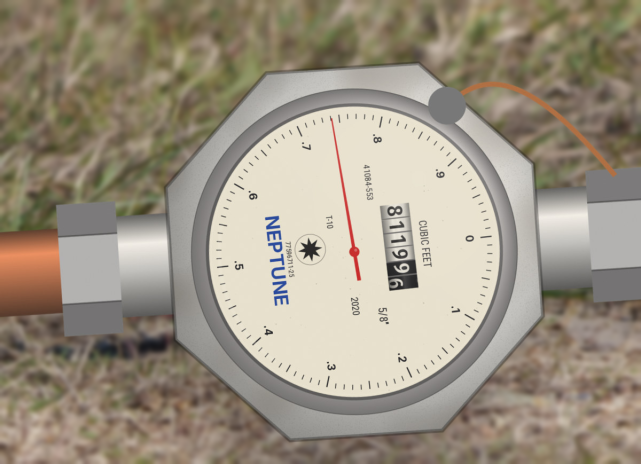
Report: 811995.74,ft³
